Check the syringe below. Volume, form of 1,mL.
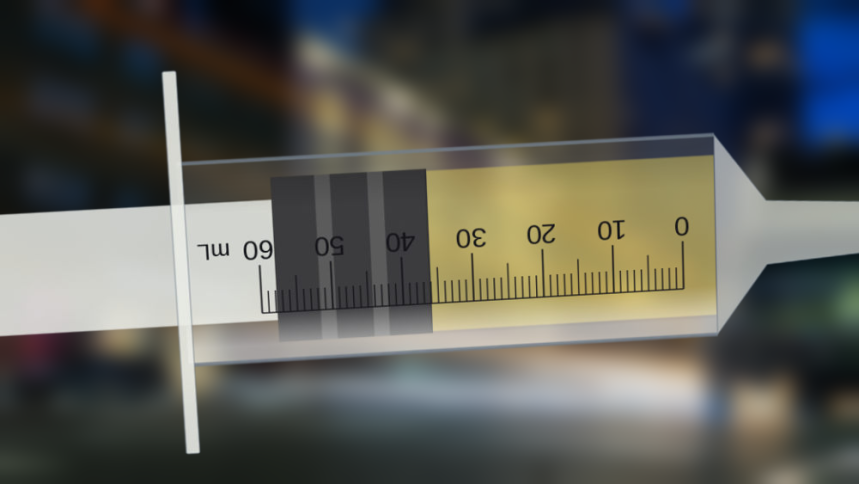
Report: 36,mL
